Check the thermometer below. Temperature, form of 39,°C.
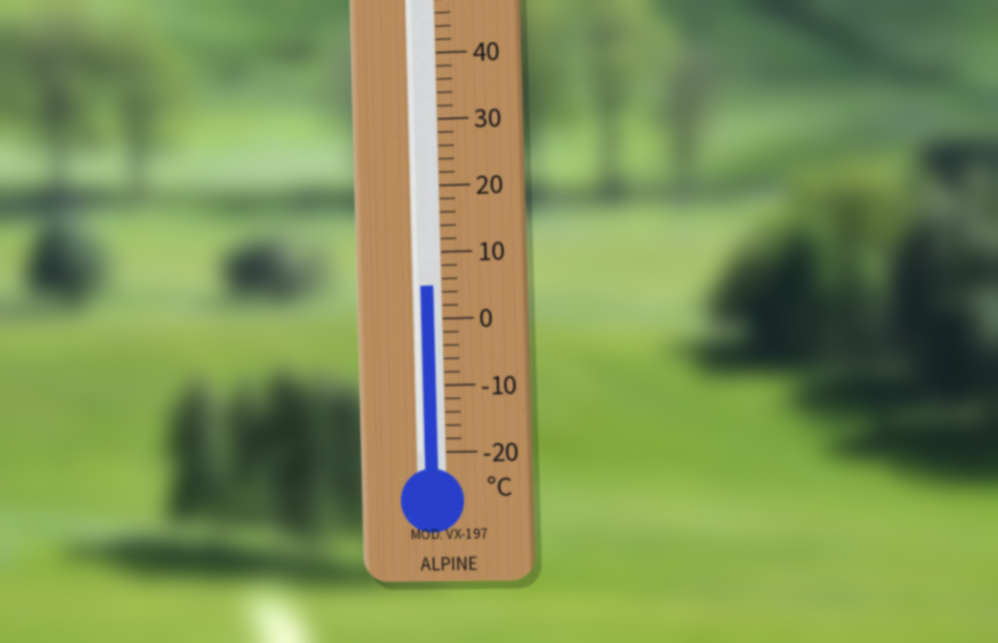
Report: 5,°C
